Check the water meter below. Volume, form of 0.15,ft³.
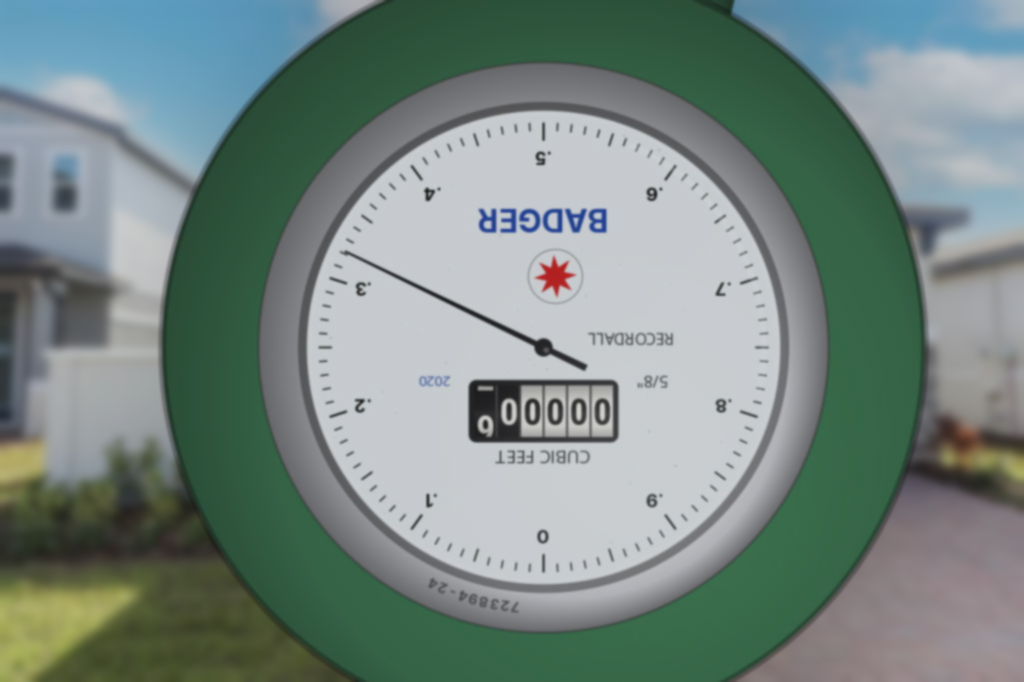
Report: 6.32,ft³
